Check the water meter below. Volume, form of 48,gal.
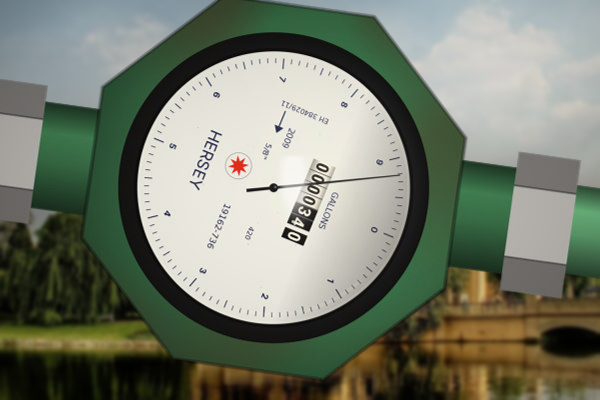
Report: 339.2,gal
